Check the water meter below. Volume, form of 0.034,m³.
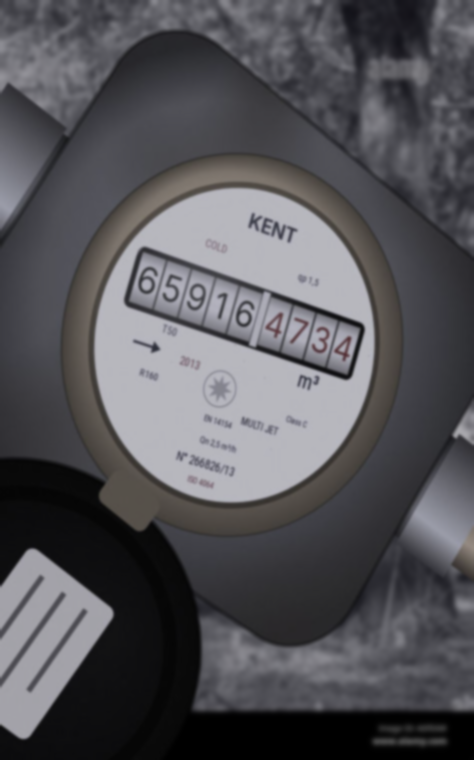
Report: 65916.4734,m³
